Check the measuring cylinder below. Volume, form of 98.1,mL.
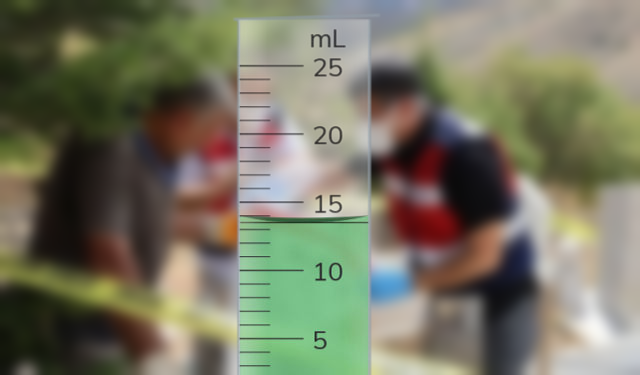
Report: 13.5,mL
